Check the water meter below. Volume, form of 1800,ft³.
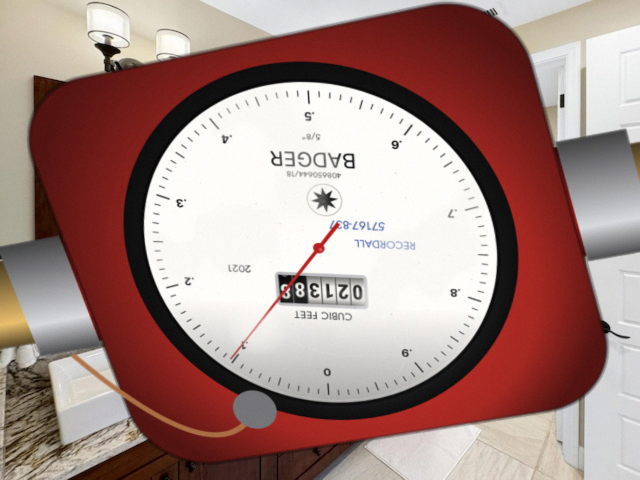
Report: 21388.10,ft³
